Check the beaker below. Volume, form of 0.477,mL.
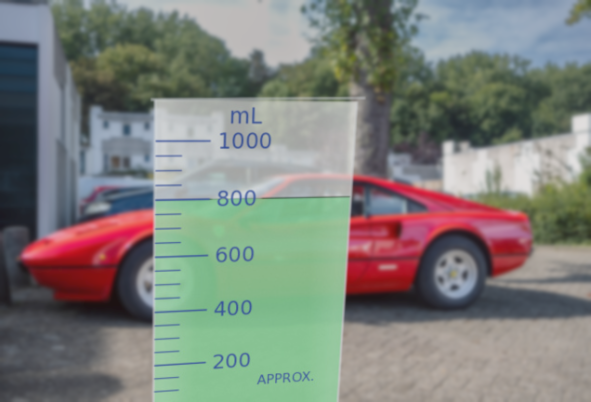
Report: 800,mL
